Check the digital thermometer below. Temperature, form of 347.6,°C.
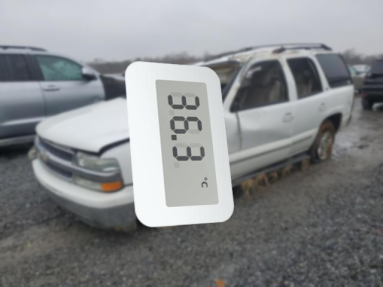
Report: 36.3,°C
